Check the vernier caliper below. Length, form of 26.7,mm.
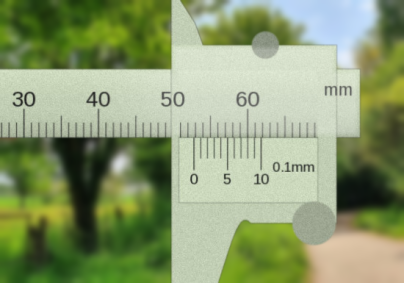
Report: 52.8,mm
